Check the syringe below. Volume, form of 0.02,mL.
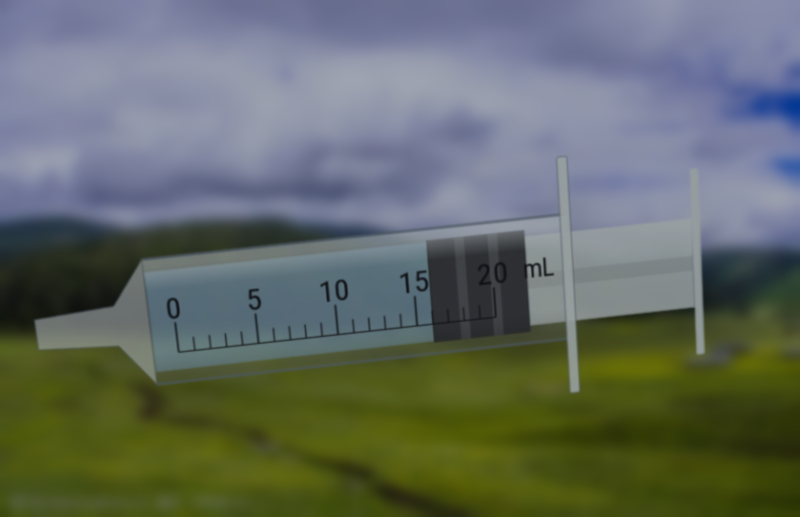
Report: 16,mL
